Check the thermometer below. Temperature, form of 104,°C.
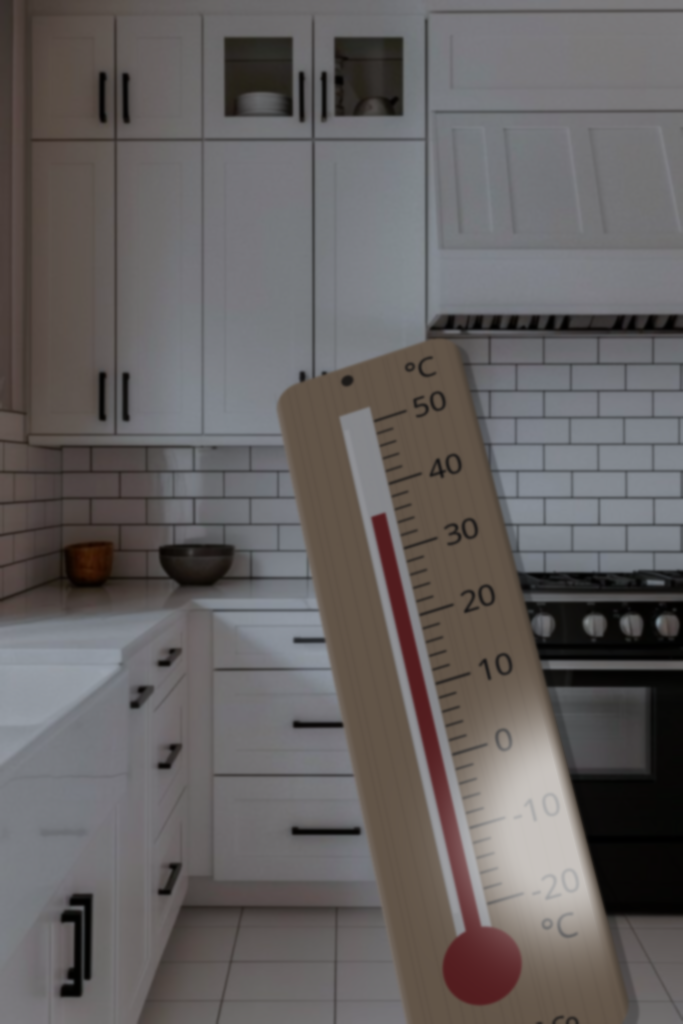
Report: 36,°C
